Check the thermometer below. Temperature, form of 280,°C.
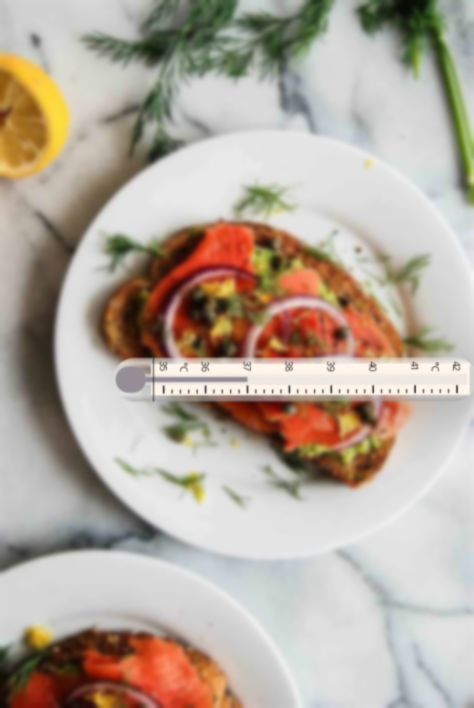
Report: 37,°C
